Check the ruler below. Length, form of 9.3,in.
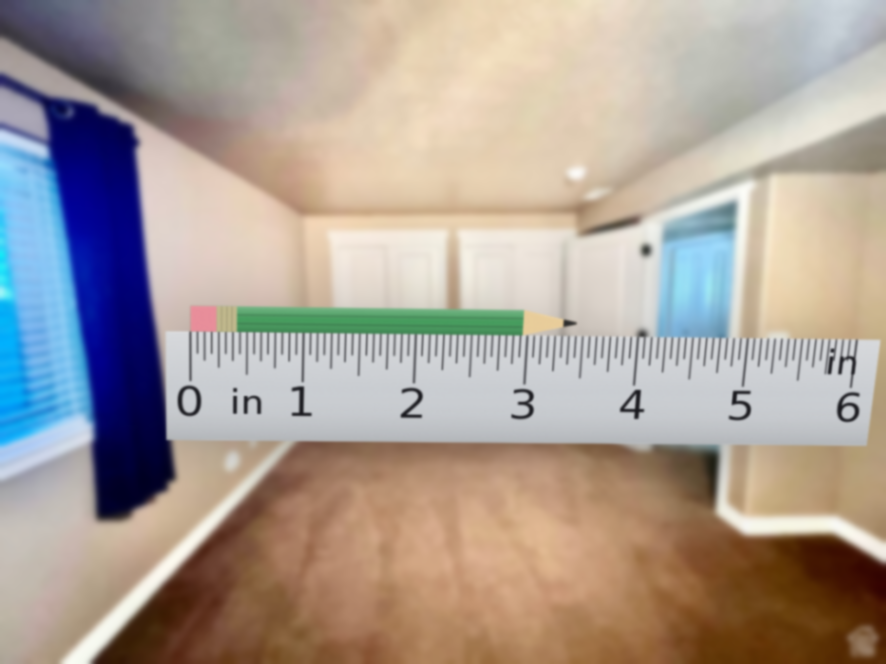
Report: 3.4375,in
